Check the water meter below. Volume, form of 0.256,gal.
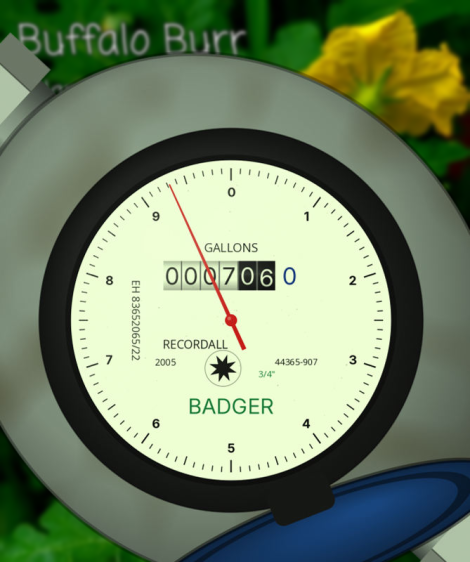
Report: 7059.3,gal
